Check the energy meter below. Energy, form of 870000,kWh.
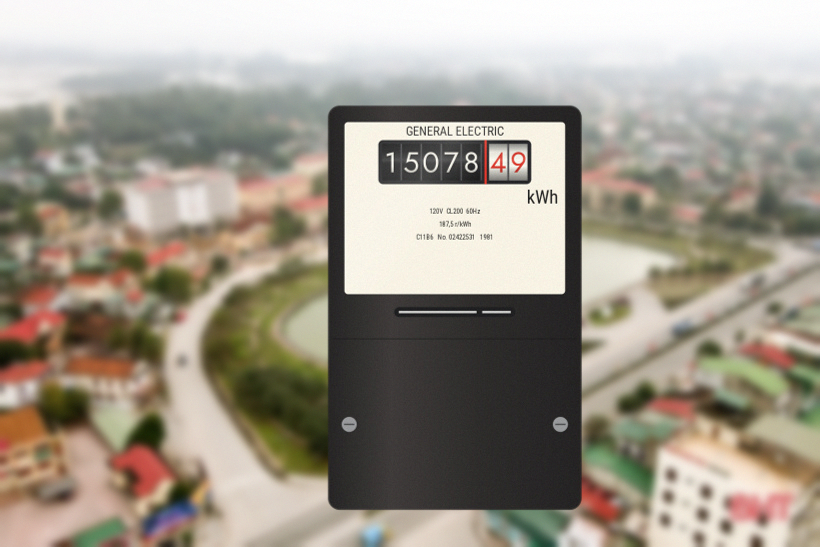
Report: 15078.49,kWh
